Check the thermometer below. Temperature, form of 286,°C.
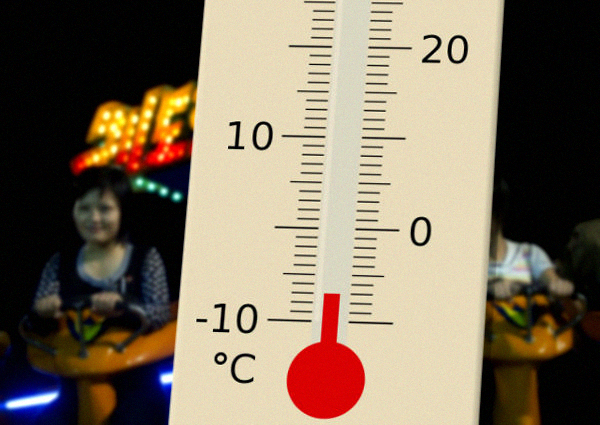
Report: -7,°C
